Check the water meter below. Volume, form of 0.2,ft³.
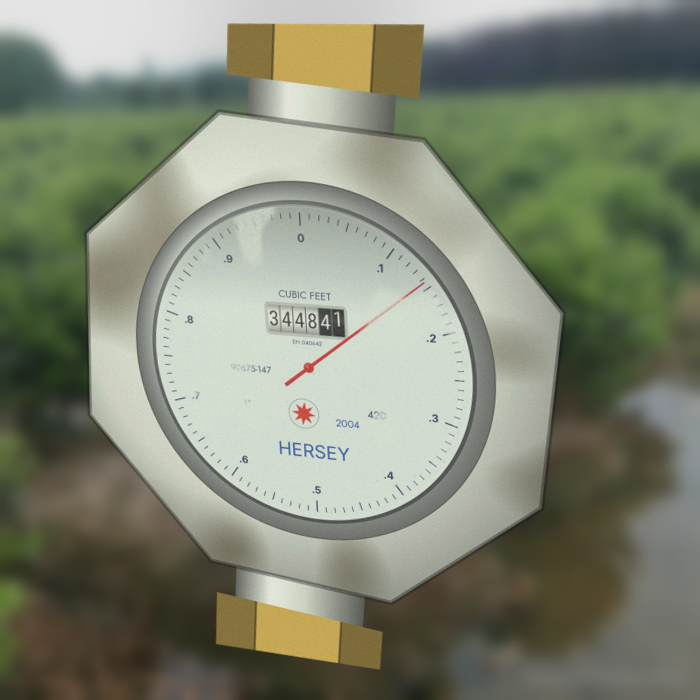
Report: 344841.14,ft³
